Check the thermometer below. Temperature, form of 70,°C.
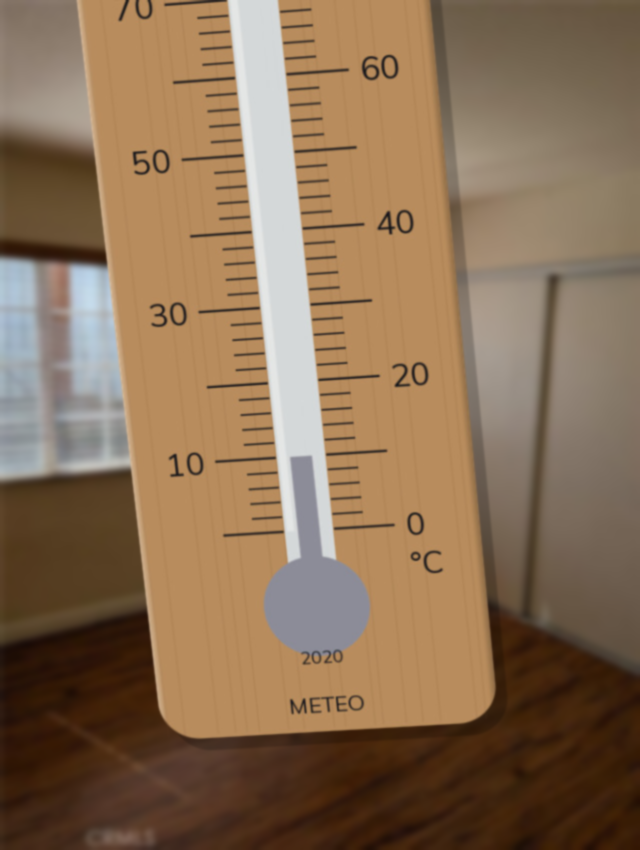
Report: 10,°C
